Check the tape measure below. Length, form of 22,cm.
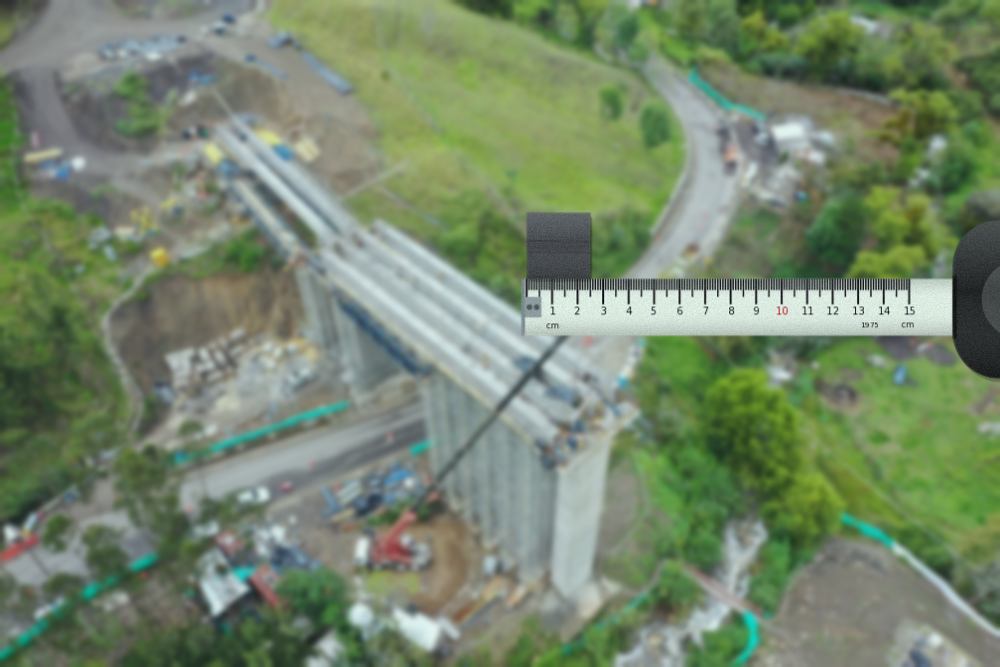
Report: 2.5,cm
